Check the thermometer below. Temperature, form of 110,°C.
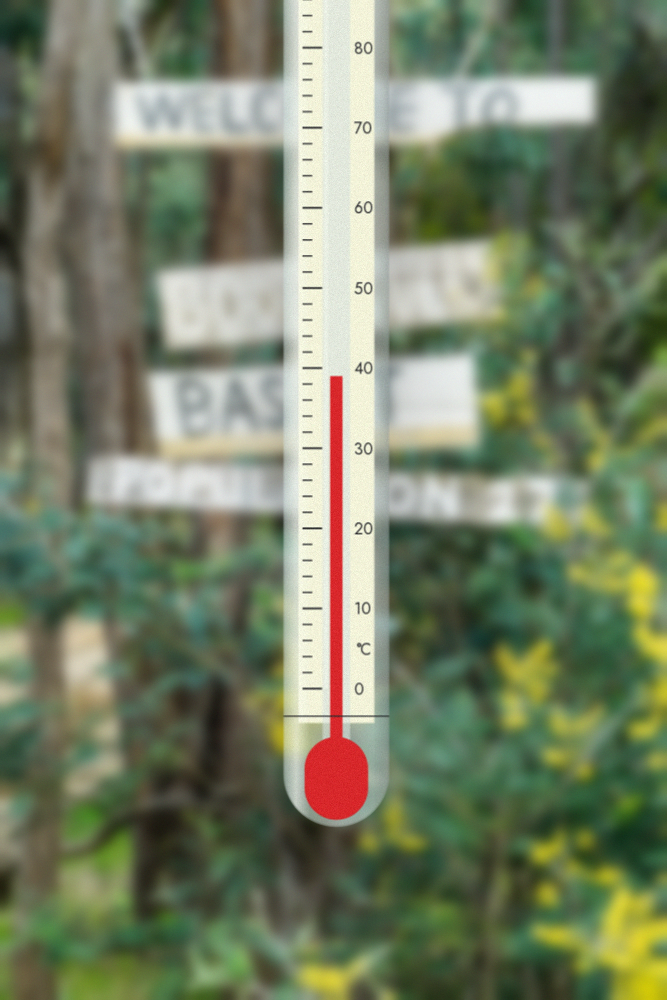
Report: 39,°C
